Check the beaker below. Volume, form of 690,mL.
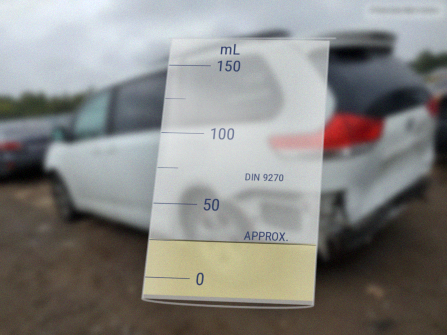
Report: 25,mL
